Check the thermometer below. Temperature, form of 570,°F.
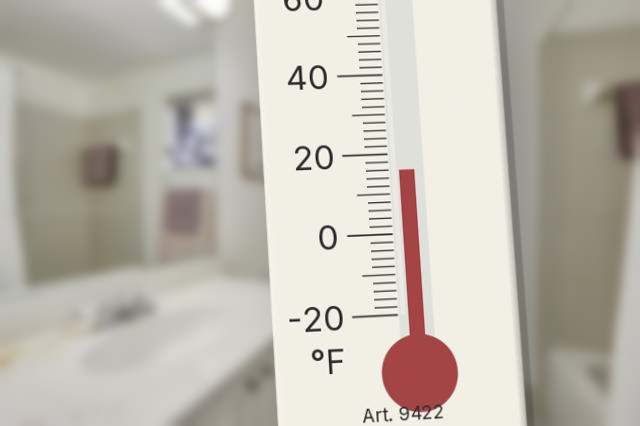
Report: 16,°F
